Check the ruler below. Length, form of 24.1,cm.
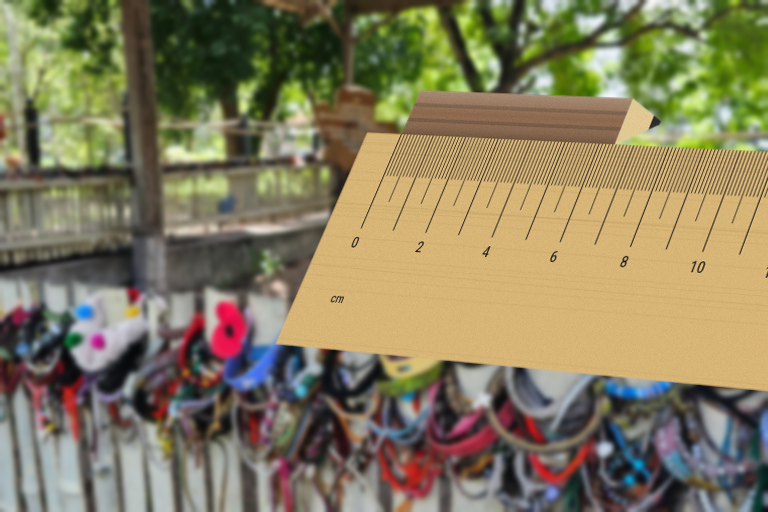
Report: 7.5,cm
